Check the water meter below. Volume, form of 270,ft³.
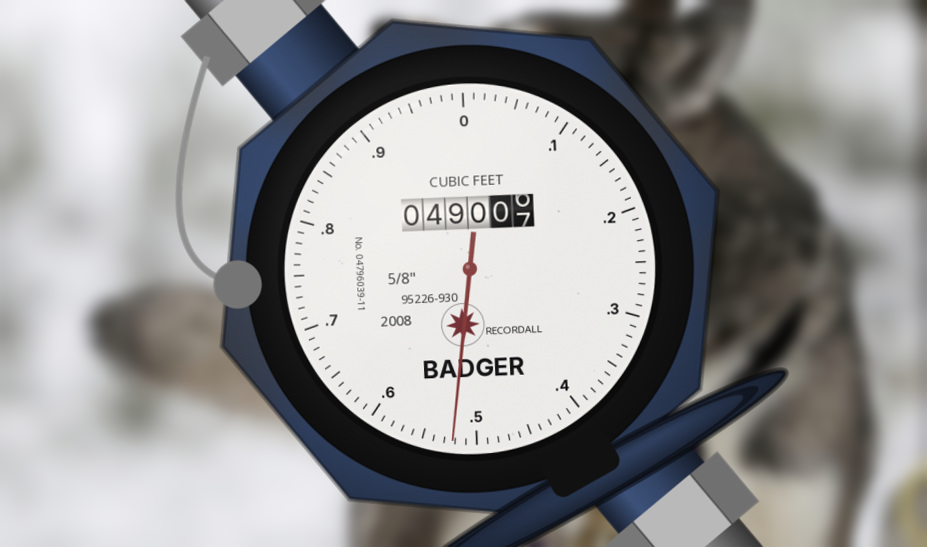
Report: 49006.52,ft³
